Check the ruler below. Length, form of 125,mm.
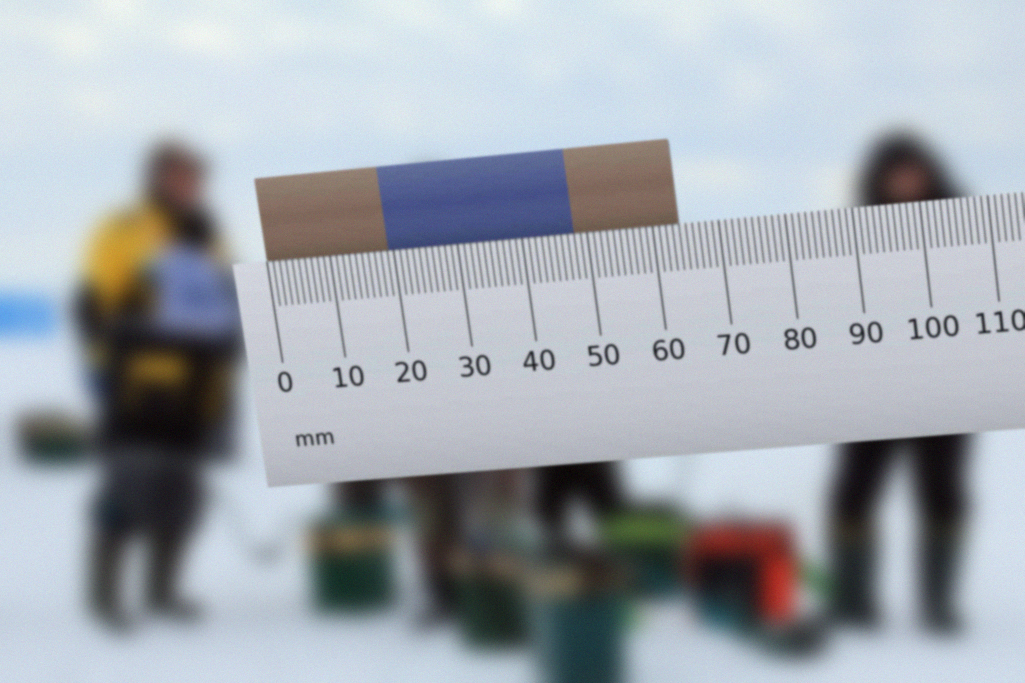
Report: 64,mm
